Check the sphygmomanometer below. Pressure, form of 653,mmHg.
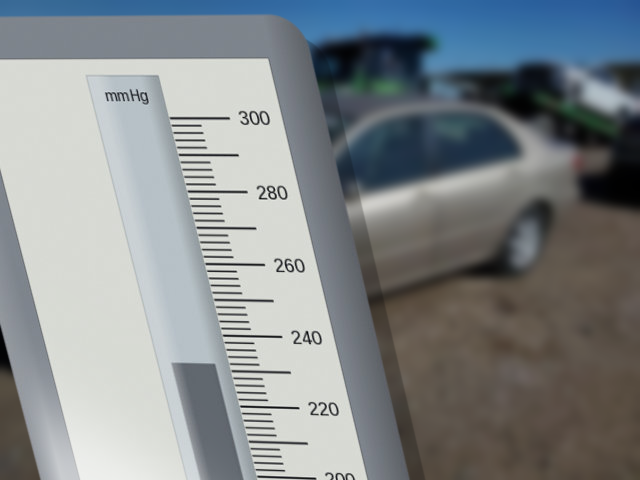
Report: 232,mmHg
